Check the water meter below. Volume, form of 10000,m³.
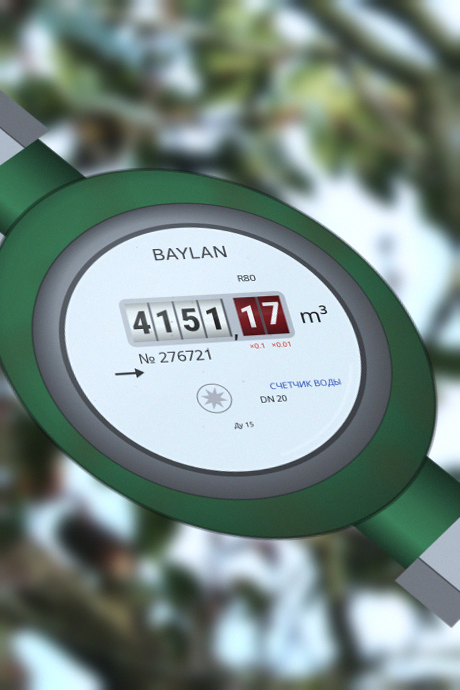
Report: 4151.17,m³
